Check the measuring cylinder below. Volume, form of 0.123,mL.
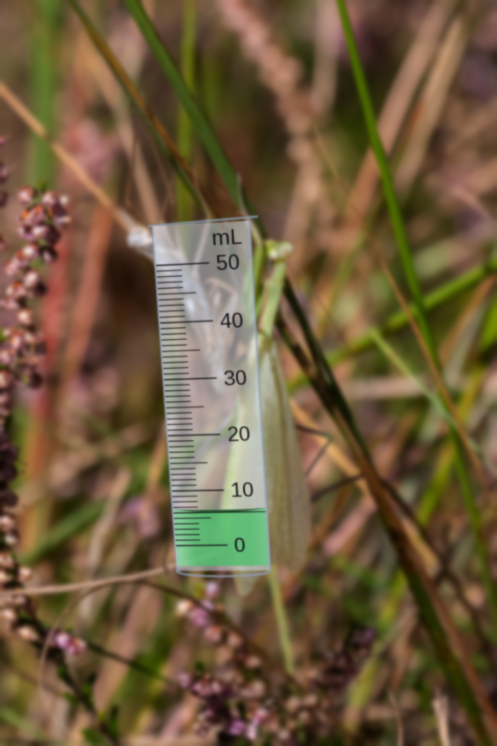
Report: 6,mL
